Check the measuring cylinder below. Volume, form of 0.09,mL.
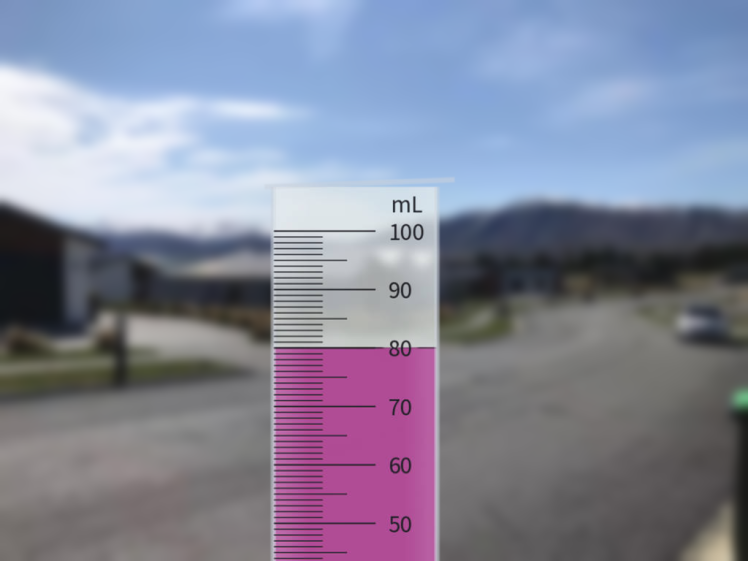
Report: 80,mL
